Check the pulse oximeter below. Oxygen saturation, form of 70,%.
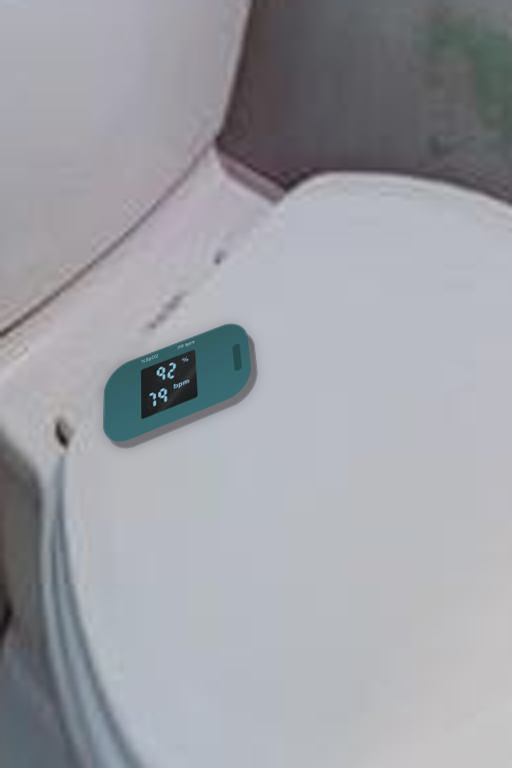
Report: 92,%
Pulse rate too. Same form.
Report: 79,bpm
